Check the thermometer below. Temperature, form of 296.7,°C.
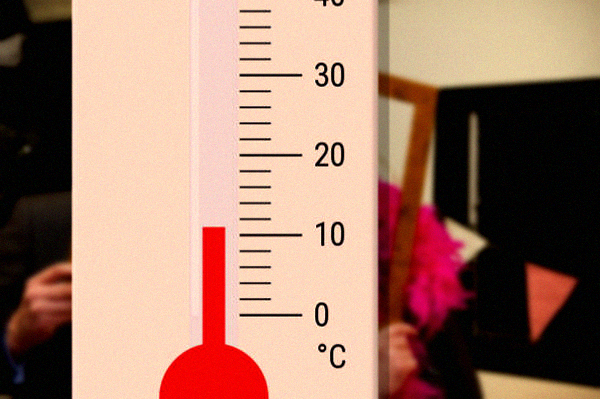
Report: 11,°C
